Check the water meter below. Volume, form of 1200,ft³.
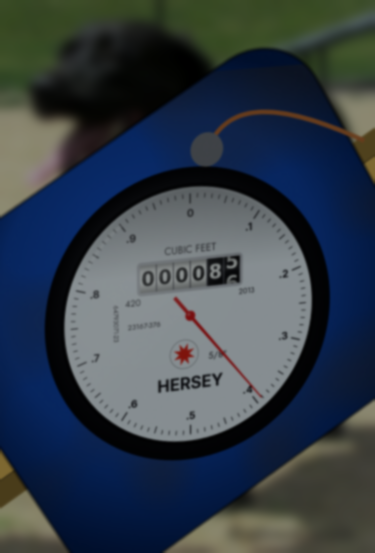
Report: 85.39,ft³
